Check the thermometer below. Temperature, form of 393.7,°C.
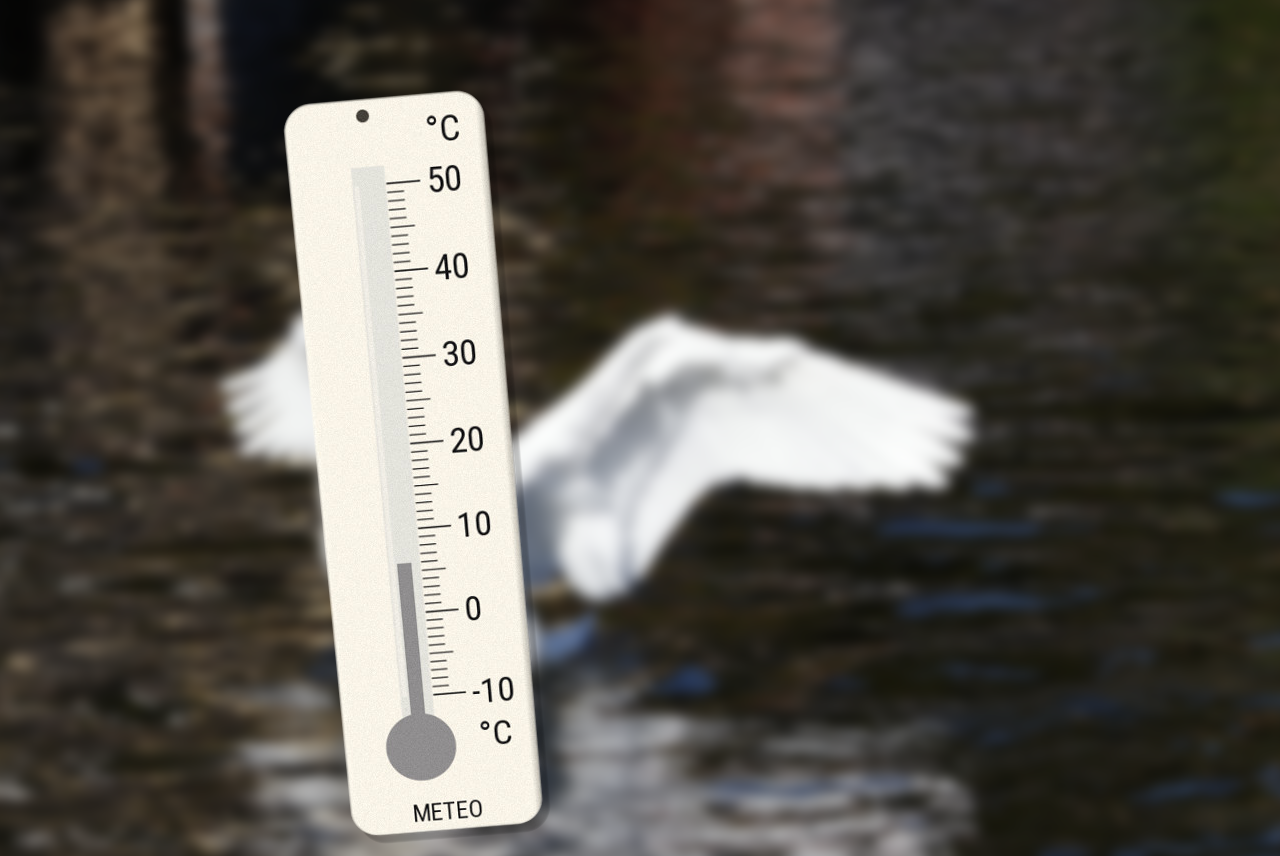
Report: 6,°C
